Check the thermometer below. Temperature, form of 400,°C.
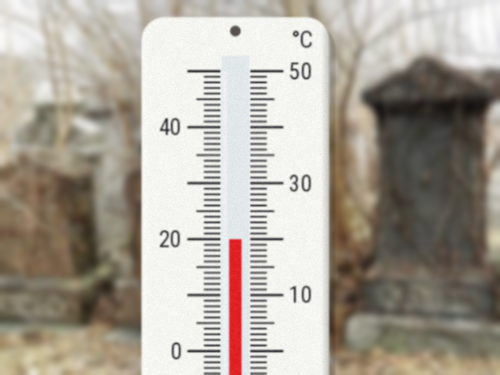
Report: 20,°C
